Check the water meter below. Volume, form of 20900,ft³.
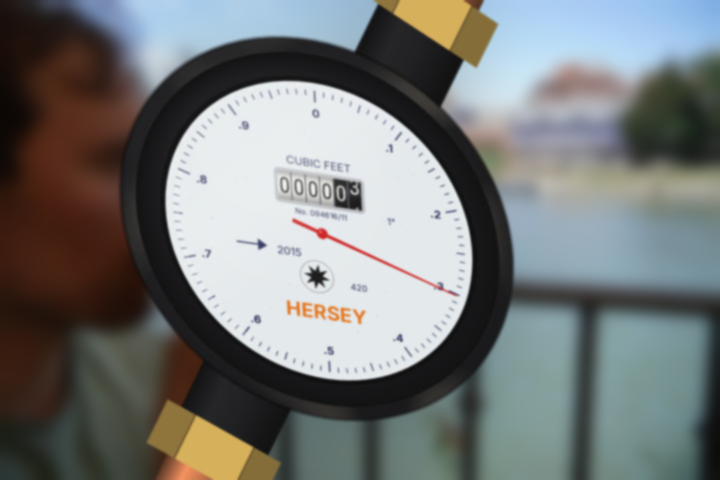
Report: 3.30,ft³
